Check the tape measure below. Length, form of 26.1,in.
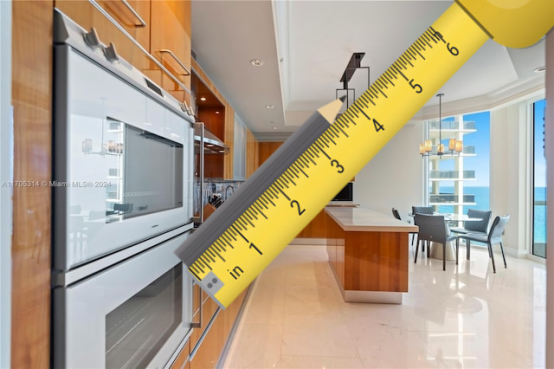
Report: 4,in
